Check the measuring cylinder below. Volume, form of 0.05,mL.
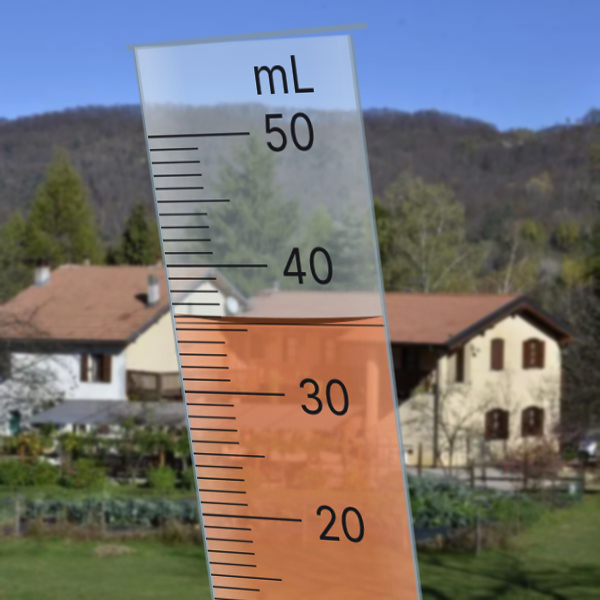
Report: 35.5,mL
